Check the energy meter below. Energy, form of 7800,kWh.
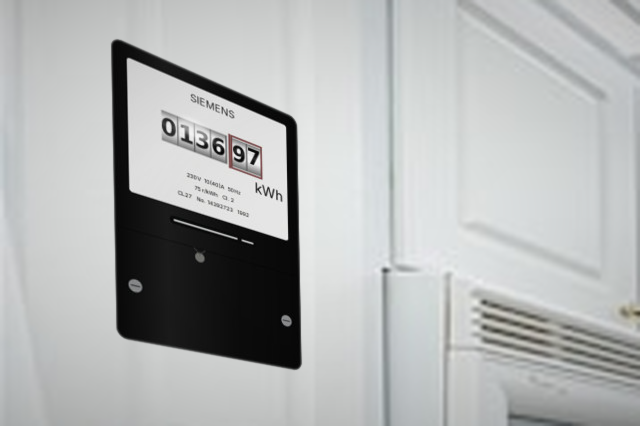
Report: 136.97,kWh
